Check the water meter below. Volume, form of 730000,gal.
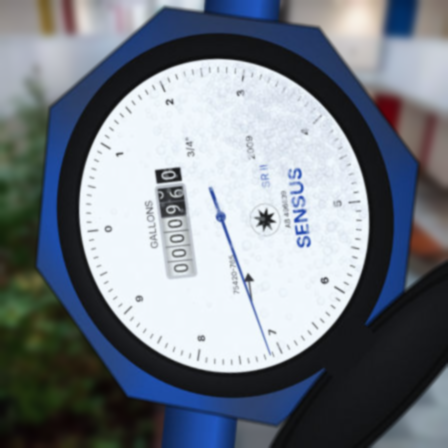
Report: 957.1,gal
